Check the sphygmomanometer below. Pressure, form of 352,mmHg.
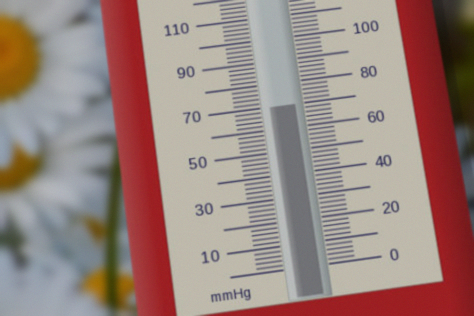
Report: 70,mmHg
